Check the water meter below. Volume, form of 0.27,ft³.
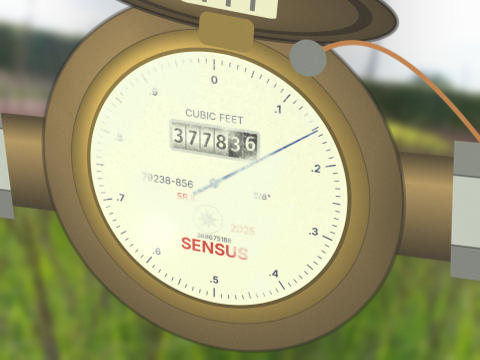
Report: 377836.15,ft³
